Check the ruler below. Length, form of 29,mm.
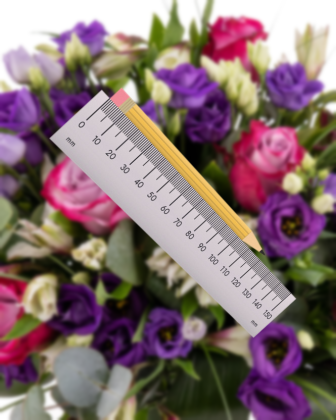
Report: 120,mm
